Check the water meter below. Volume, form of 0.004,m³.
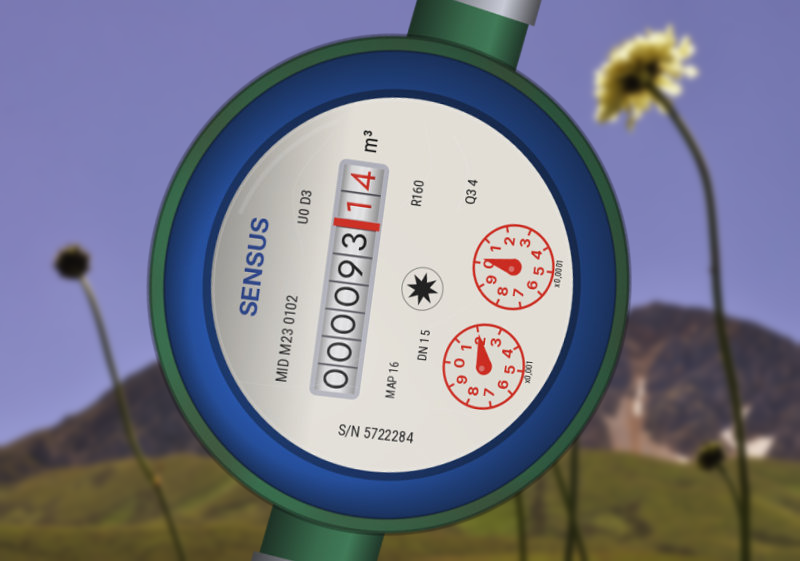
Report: 93.1420,m³
